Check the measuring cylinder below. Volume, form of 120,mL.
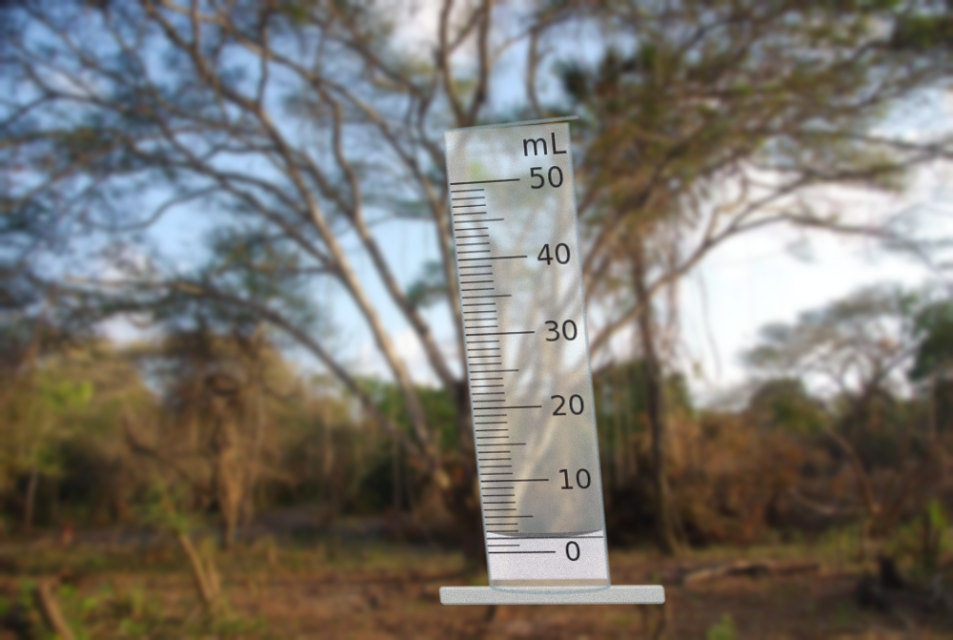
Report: 2,mL
